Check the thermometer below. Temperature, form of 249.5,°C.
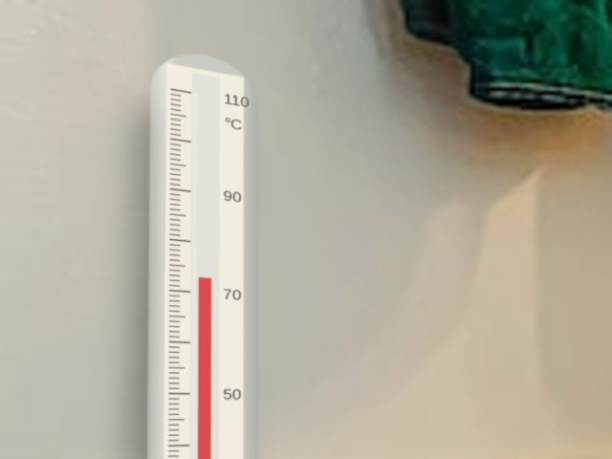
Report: 73,°C
